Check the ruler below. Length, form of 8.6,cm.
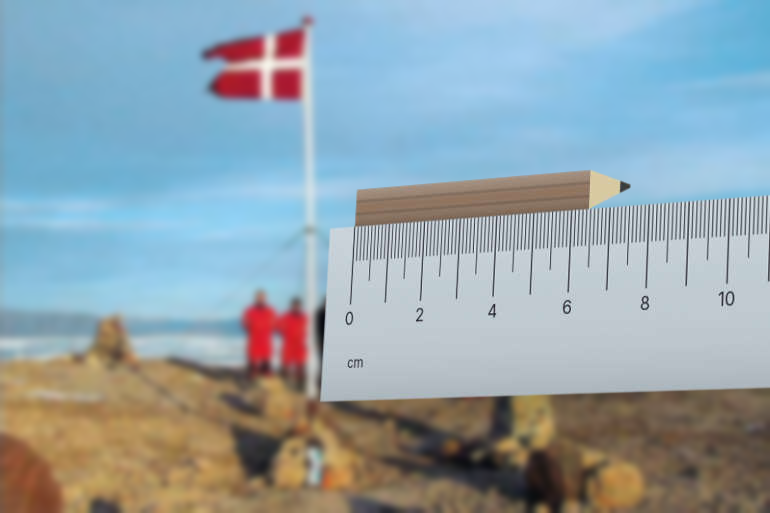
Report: 7.5,cm
